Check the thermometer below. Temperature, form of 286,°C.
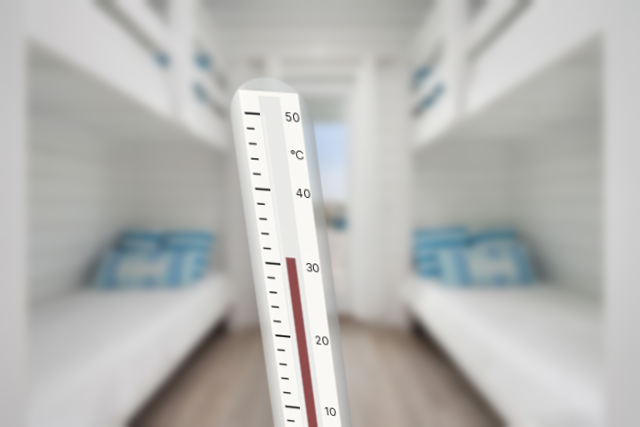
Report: 31,°C
